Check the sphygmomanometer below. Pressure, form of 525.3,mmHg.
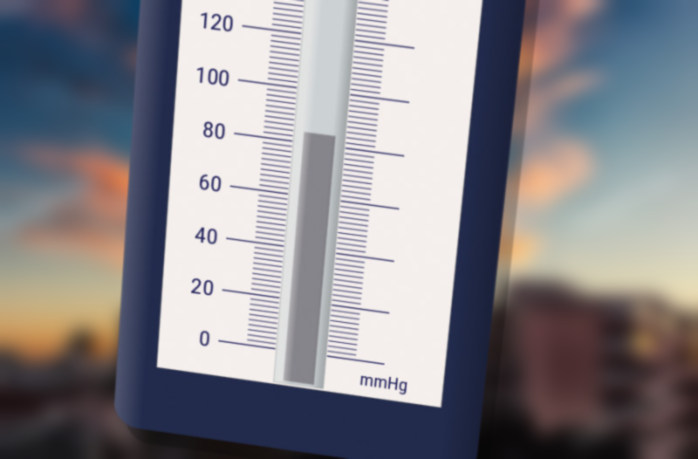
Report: 84,mmHg
